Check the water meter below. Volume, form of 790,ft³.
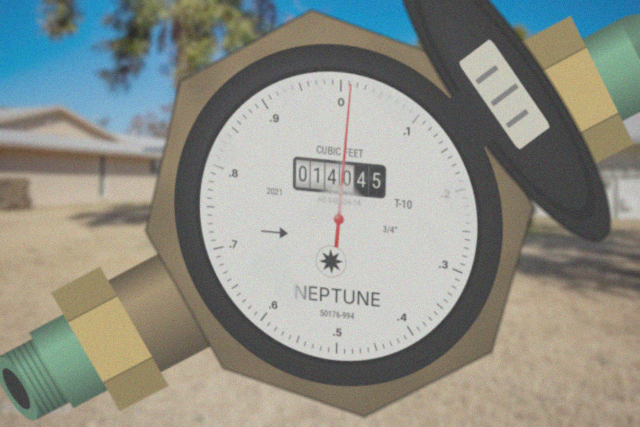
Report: 14045.01,ft³
